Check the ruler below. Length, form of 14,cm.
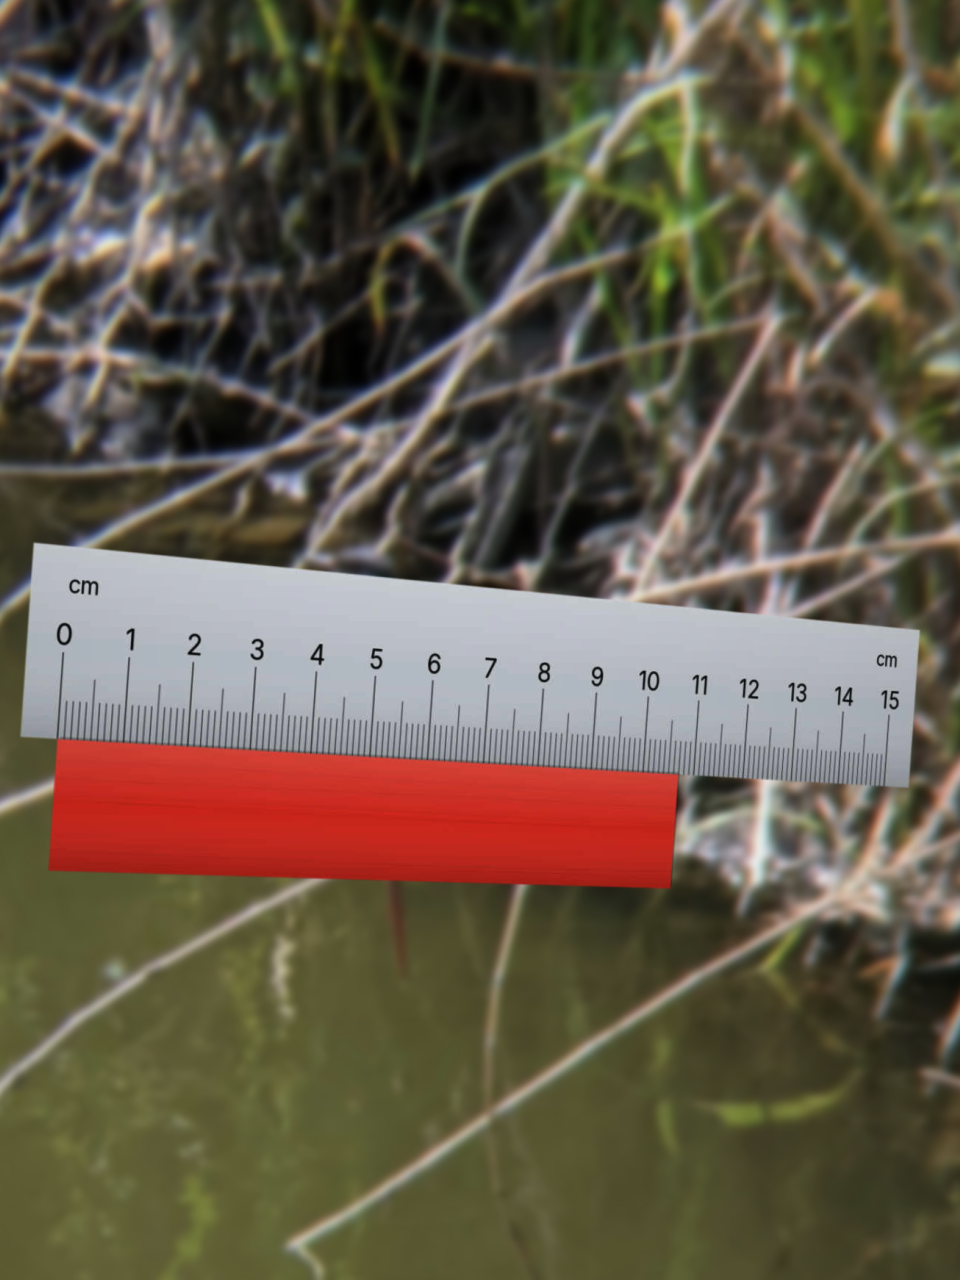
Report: 10.7,cm
